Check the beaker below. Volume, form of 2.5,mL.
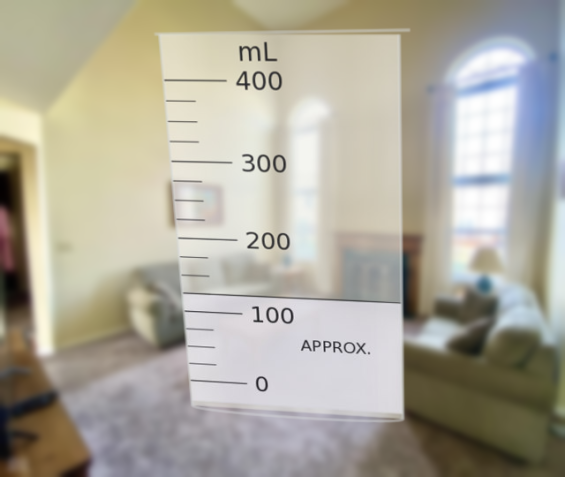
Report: 125,mL
